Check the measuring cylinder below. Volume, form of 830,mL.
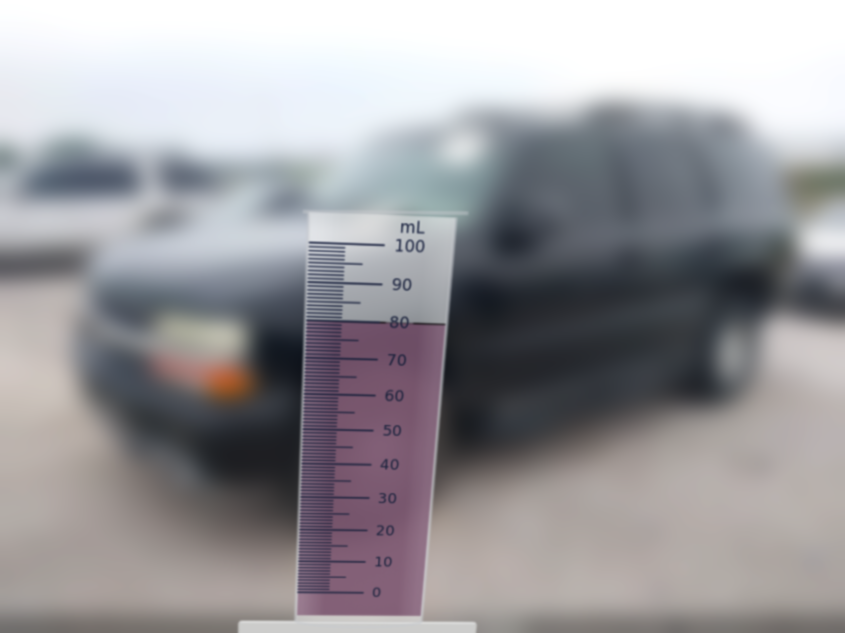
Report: 80,mL
